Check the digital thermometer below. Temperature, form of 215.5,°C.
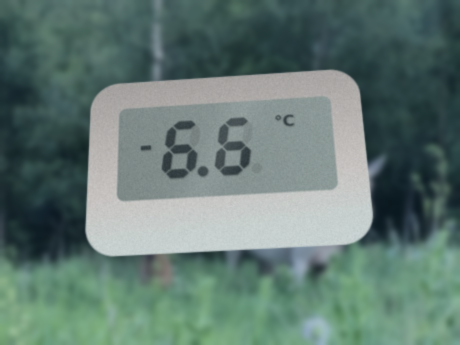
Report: -6.6,°C
